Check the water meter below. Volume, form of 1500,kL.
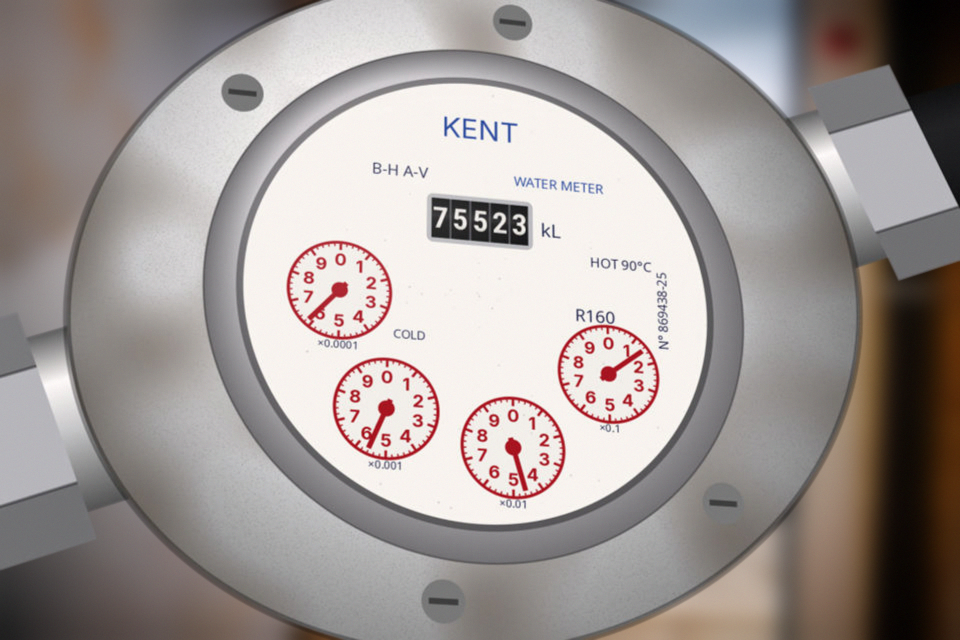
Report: 75523.1456,kL
